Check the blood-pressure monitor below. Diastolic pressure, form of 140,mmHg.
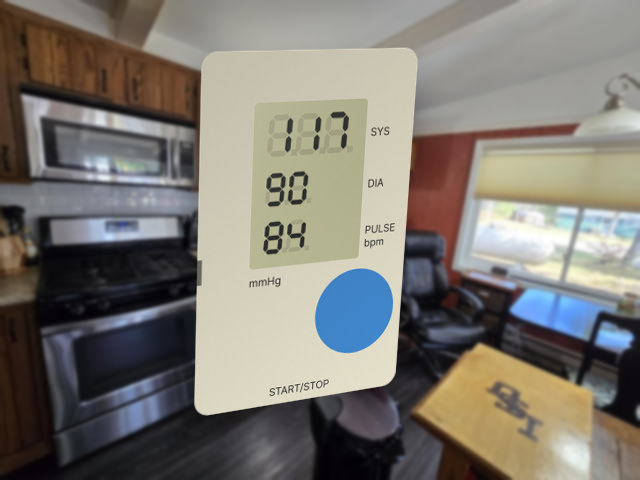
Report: 90,mmHg
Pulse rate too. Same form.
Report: 84,bpm
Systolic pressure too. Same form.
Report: 117,mmHg
